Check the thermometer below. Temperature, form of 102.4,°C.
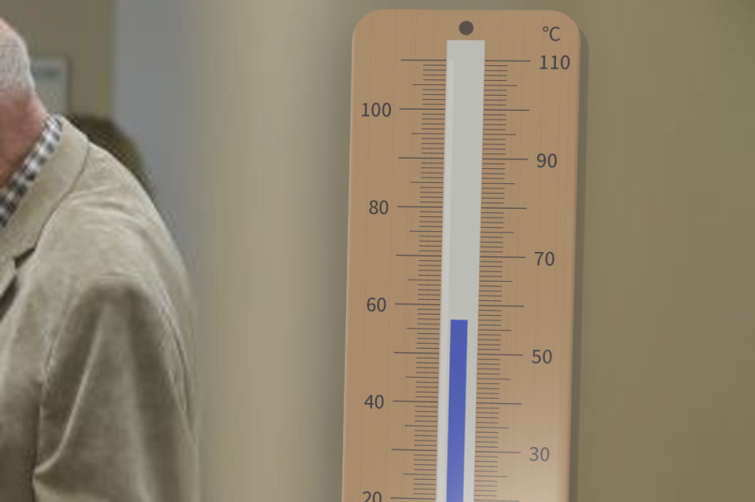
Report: 57,°C
